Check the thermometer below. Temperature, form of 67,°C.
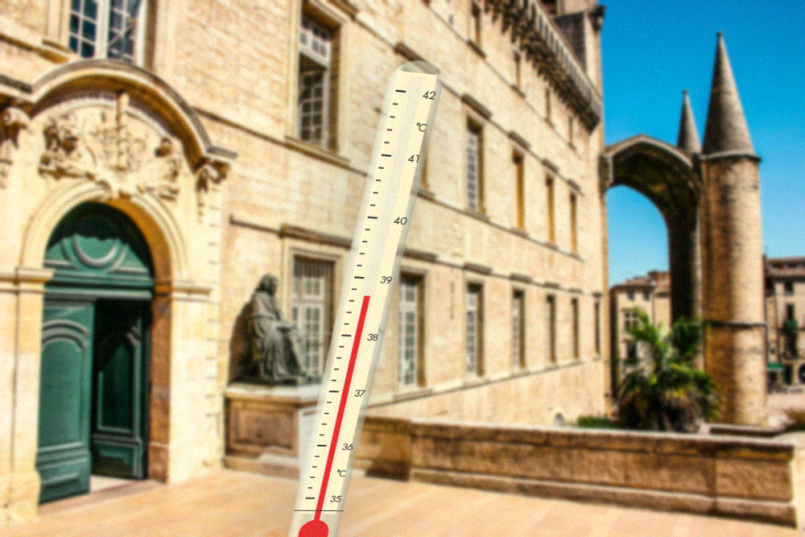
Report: 38.7,°C
